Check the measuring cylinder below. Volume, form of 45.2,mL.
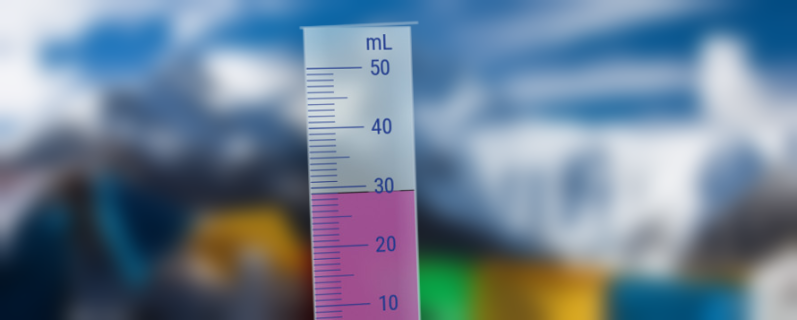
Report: 29,mL
